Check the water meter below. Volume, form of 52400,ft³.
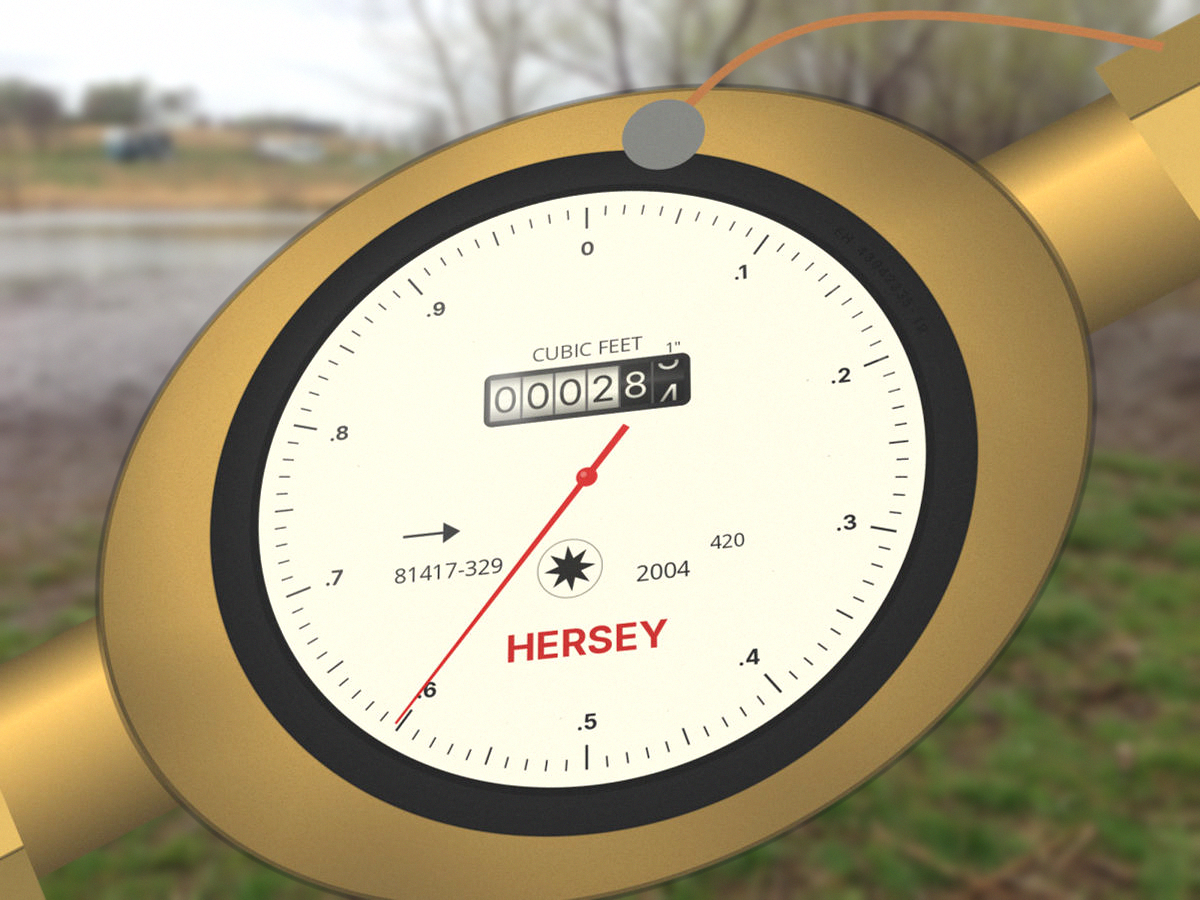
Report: 283.60,ft³
